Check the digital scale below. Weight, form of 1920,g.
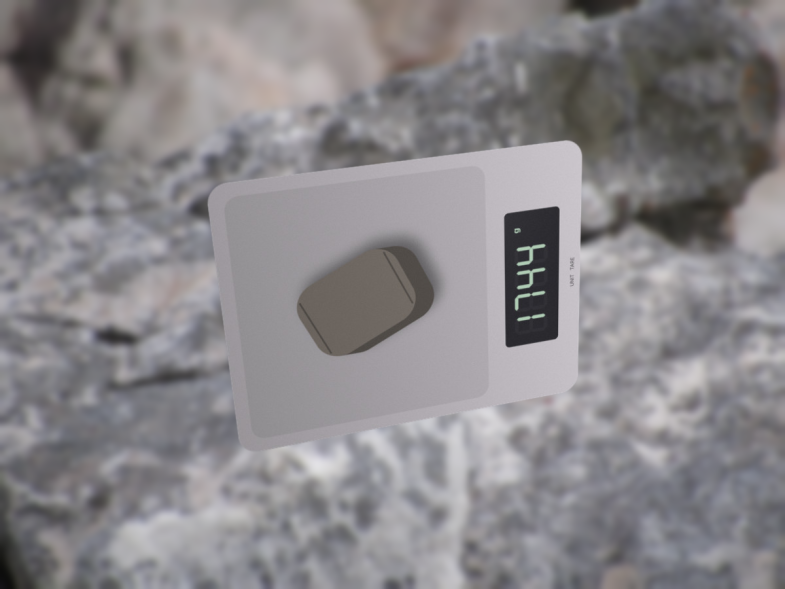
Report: 1744,g
